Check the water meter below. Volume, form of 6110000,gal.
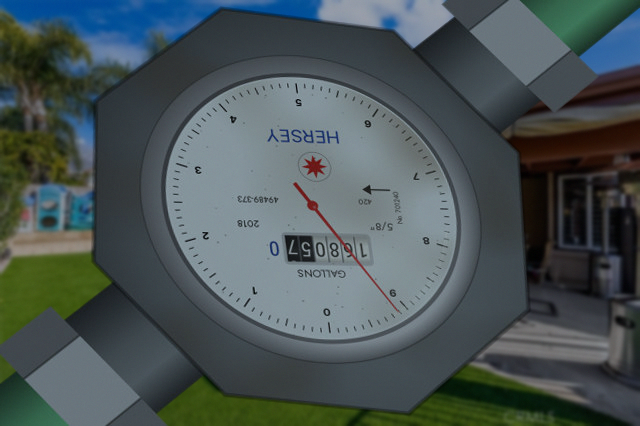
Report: 1680569.1,gal
